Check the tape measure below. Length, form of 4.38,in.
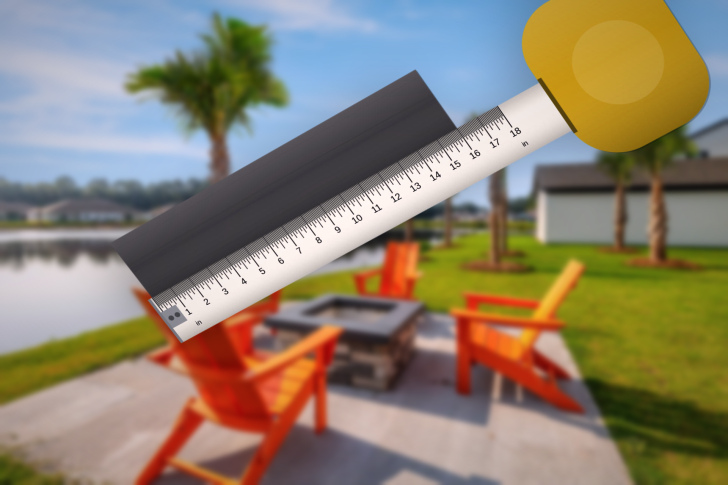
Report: 16,in
